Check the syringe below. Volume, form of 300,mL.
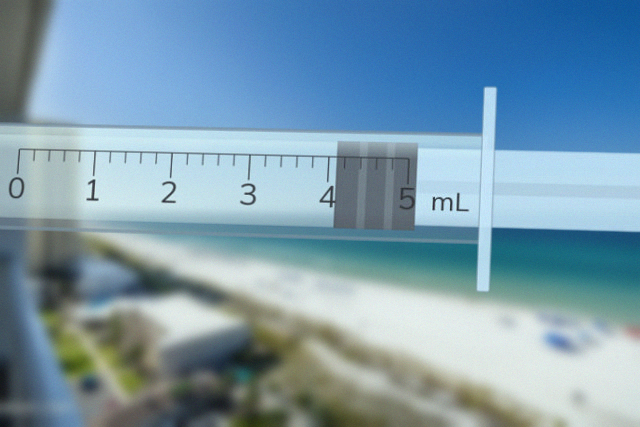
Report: 4.1,mL
